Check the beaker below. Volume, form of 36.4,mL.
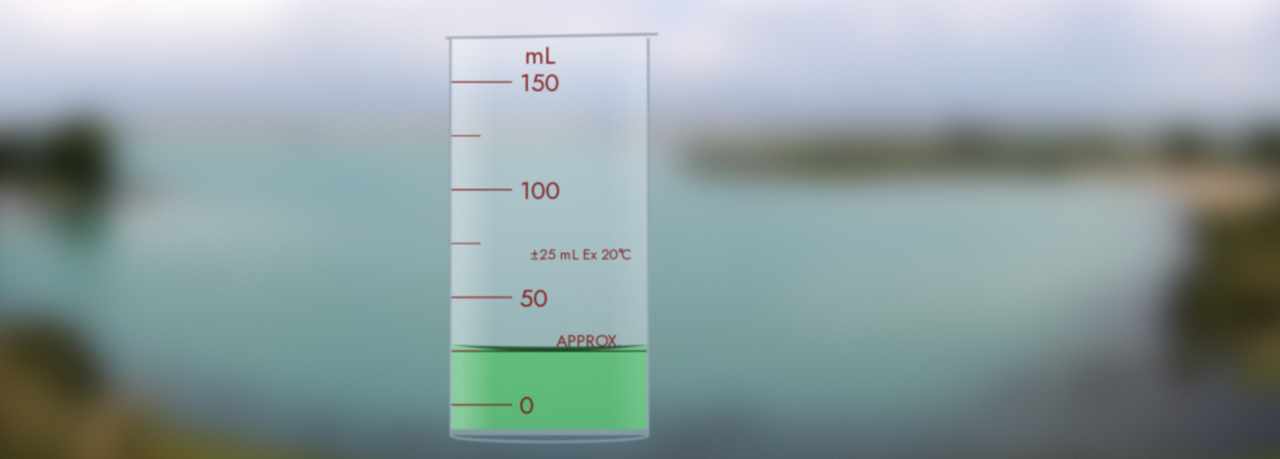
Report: 25,mL
